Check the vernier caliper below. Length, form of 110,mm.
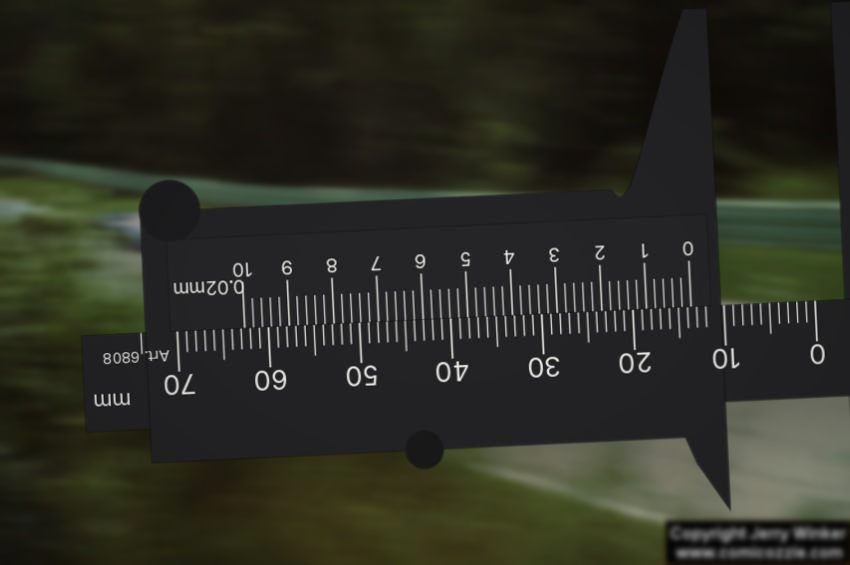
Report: 13.6,mm
